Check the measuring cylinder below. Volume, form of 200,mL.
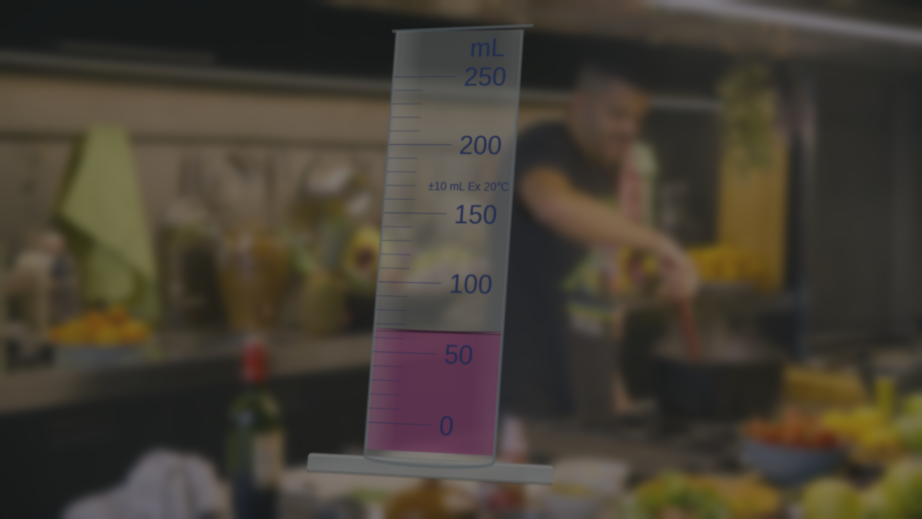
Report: 65,mL
